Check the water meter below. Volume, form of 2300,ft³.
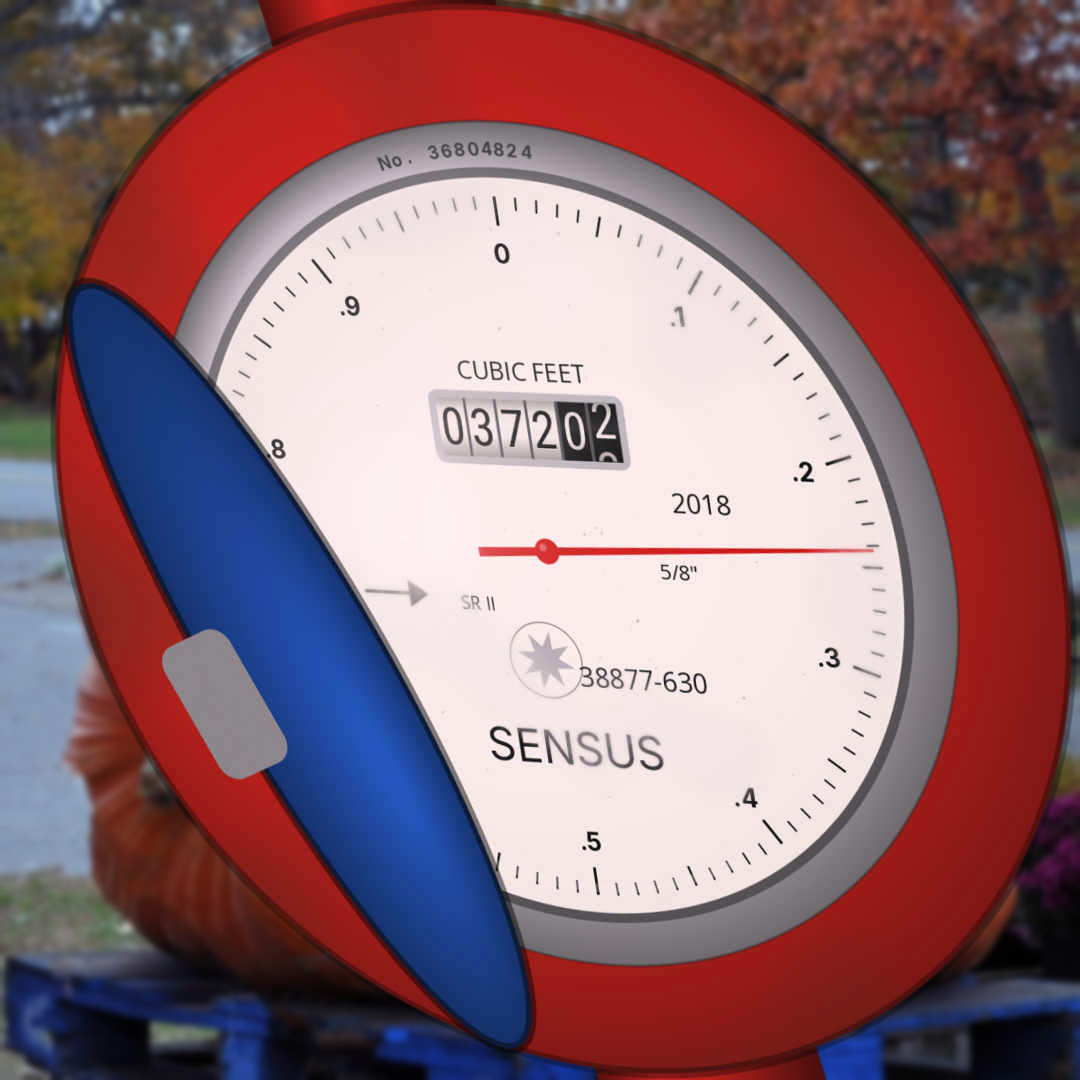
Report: 37202.24,ft³
